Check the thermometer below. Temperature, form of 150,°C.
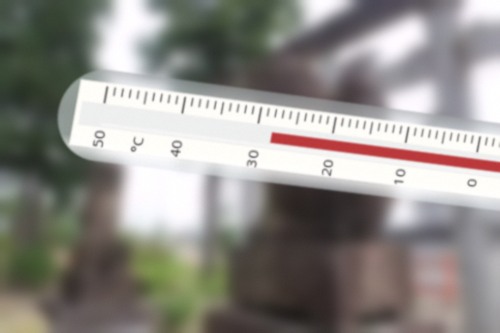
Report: 28,°C
